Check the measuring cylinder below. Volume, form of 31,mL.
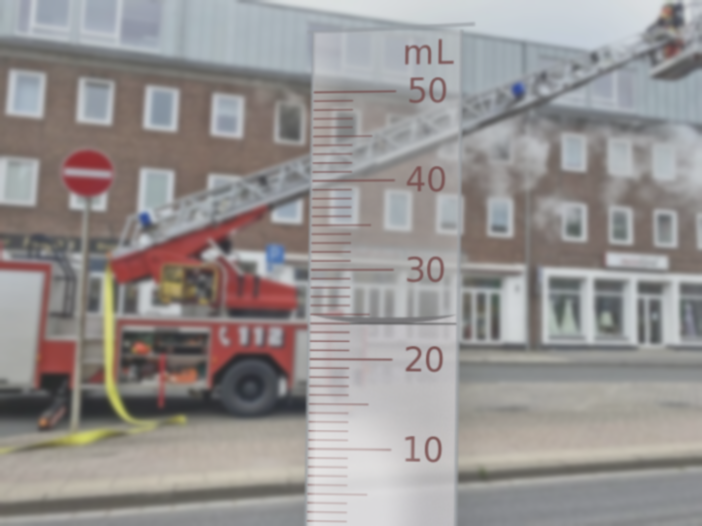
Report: 24,mL
